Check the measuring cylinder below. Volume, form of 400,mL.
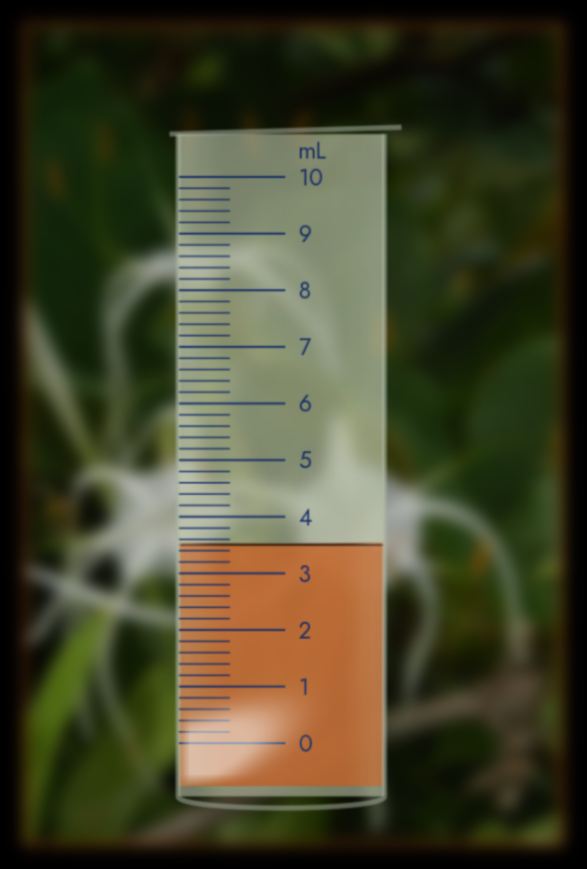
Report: 3.5,mL
